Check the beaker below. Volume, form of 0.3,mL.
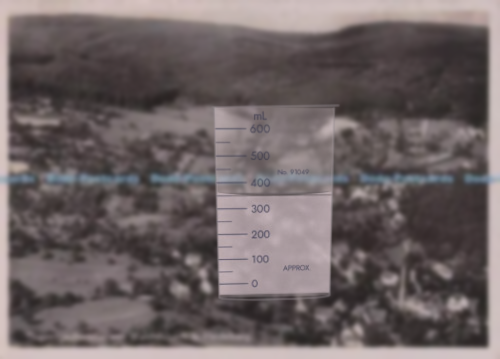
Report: 350,mL
